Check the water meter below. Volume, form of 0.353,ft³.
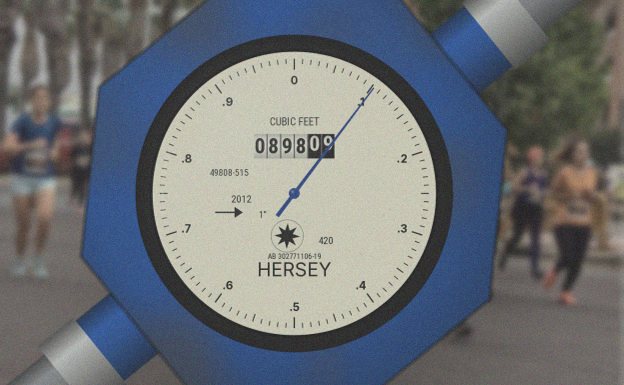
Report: 89809.10,ft³
